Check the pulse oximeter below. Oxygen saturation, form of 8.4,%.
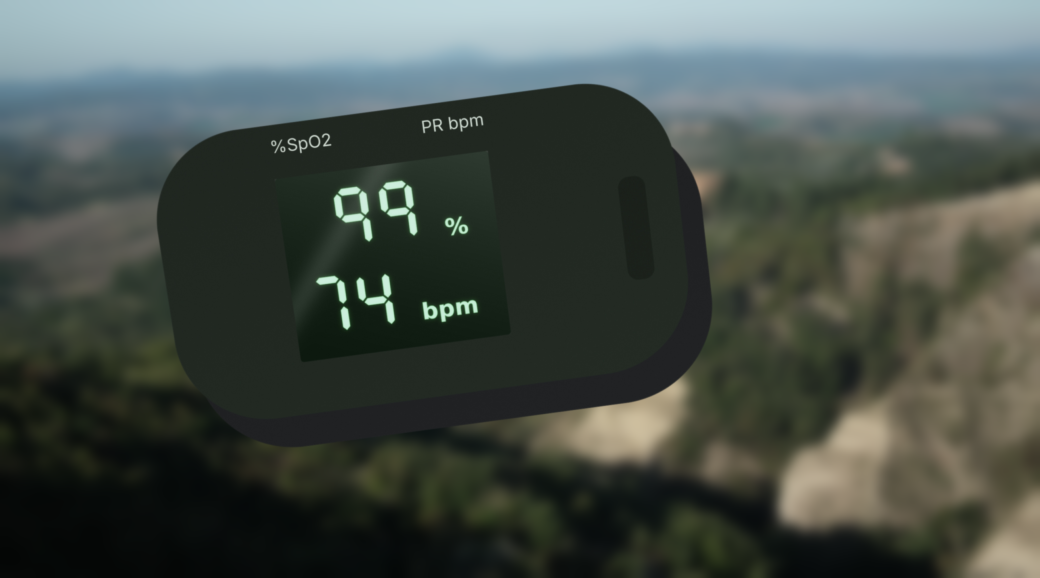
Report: 99,%
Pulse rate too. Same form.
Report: 74,bpm
